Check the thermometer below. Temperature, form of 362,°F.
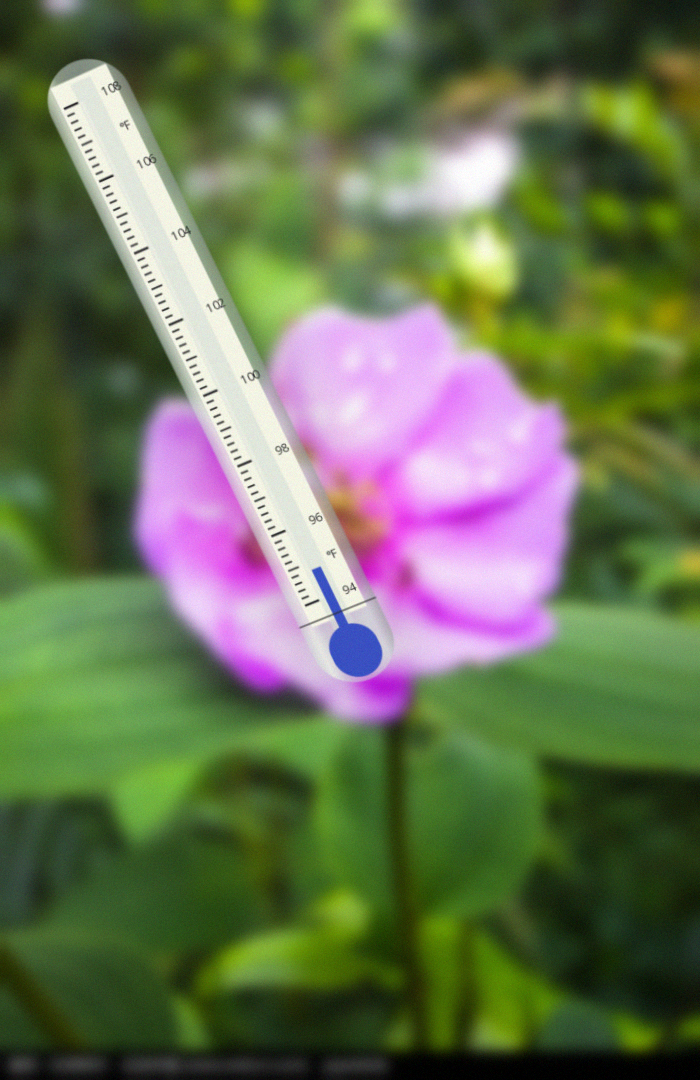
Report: 94.8,°F
